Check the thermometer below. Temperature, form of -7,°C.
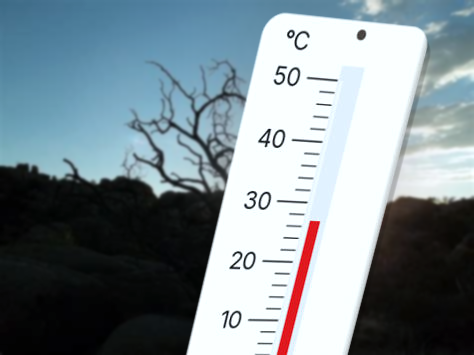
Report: 27,°C
